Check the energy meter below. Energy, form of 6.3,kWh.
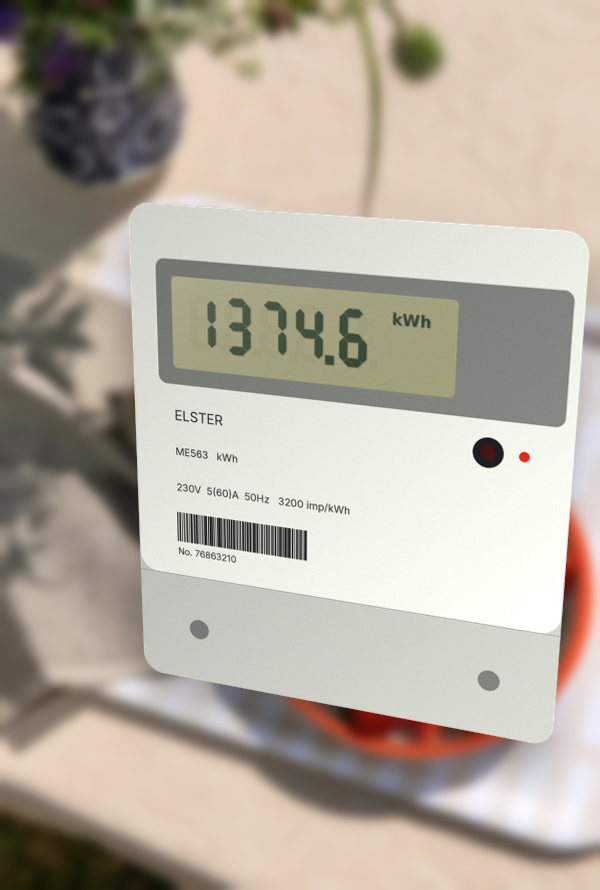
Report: 1374.6,kWh
